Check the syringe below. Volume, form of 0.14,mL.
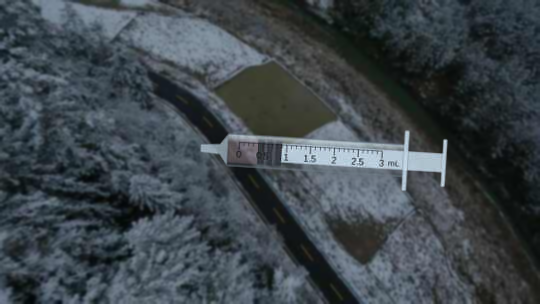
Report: 0.4,mL
